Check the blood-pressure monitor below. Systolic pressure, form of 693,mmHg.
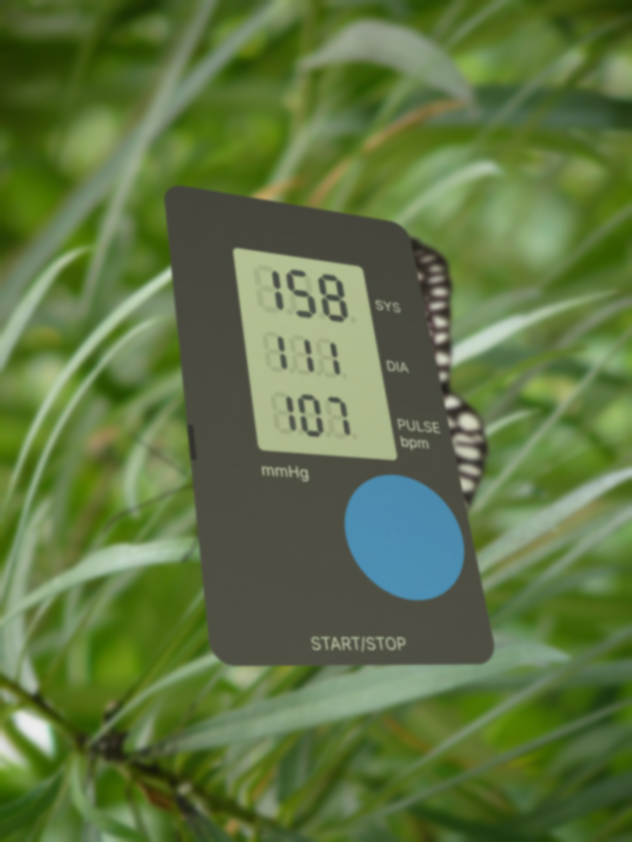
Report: 158,mmHg
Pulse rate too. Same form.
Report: 107,bpm
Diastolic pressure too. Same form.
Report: 111,mmHg
